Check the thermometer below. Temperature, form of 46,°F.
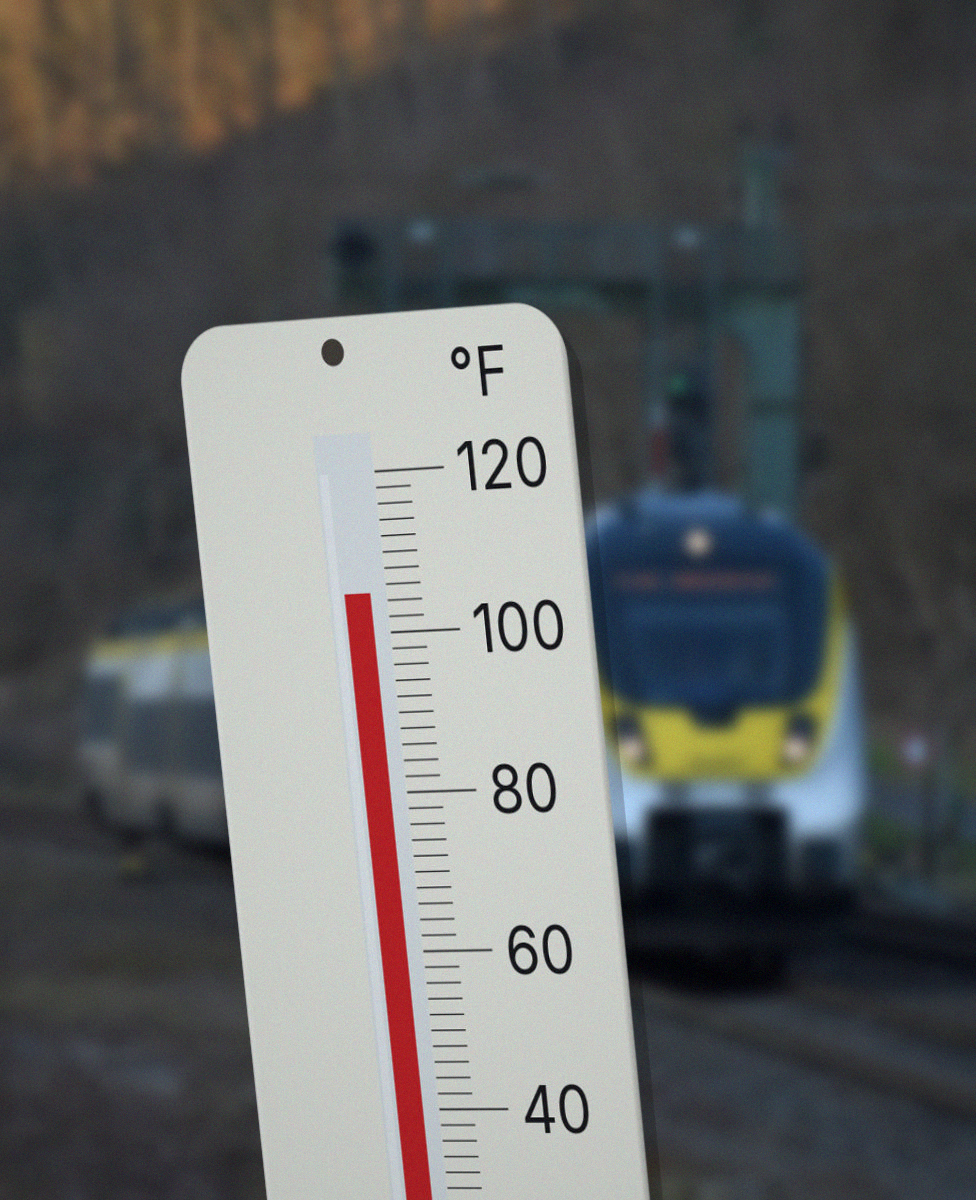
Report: 105,°F
